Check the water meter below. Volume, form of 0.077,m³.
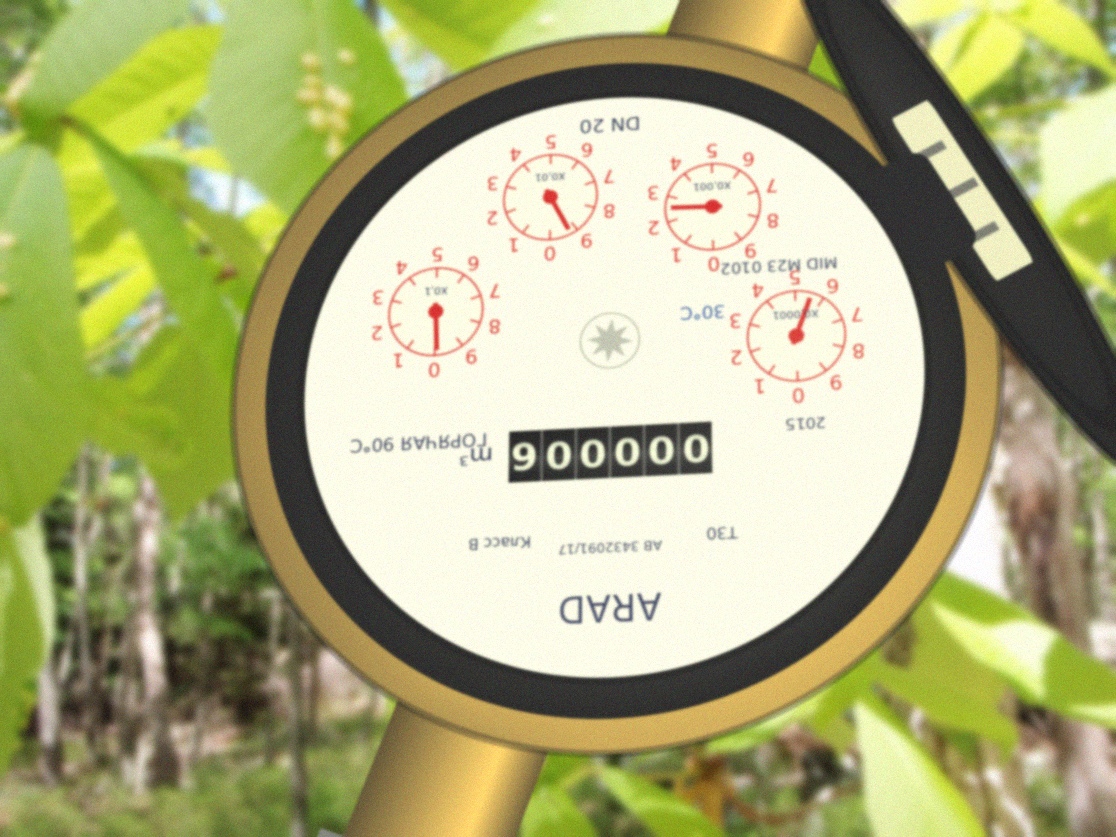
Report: 5.9925,m³
